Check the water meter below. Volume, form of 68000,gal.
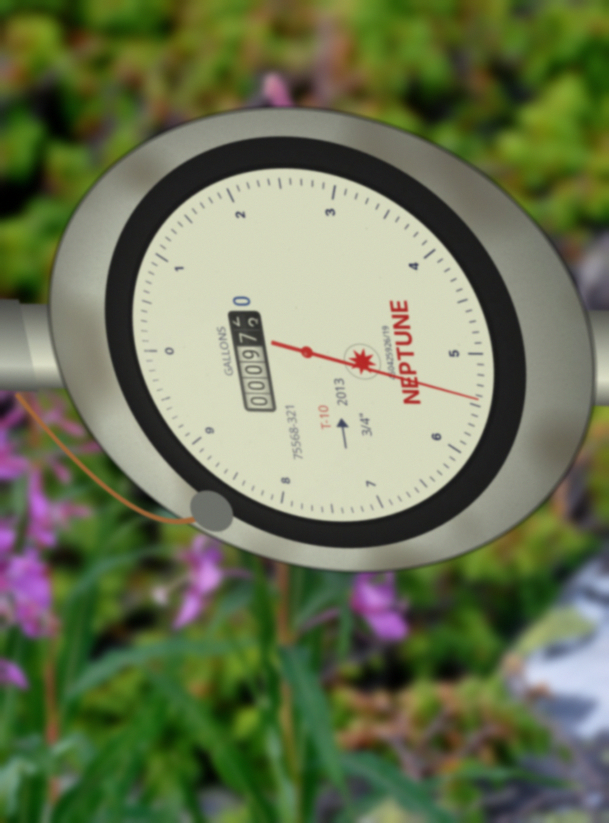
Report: 9725.4,gal
